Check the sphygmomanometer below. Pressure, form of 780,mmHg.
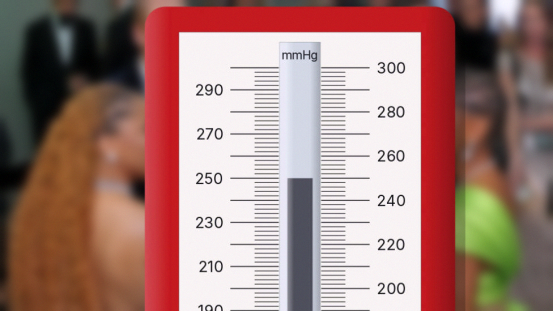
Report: 250,mmHg
